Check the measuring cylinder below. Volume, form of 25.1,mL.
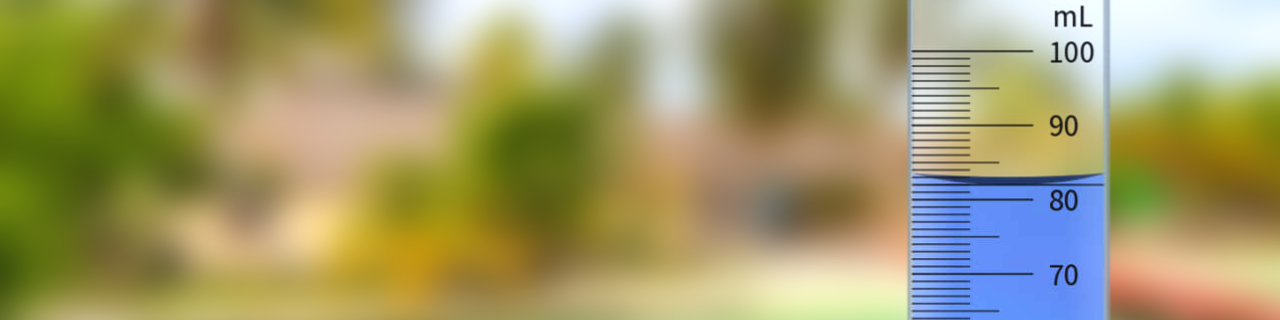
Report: 82,mL
